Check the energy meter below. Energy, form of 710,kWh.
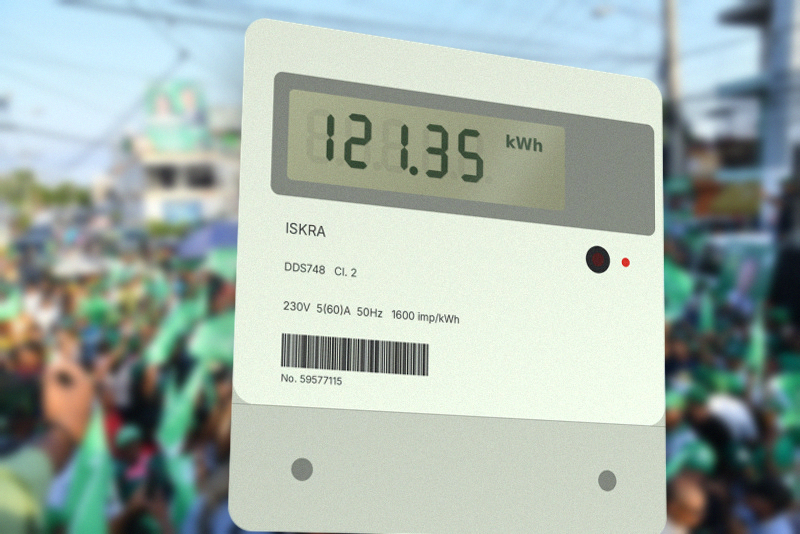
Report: 121.35,kWh
